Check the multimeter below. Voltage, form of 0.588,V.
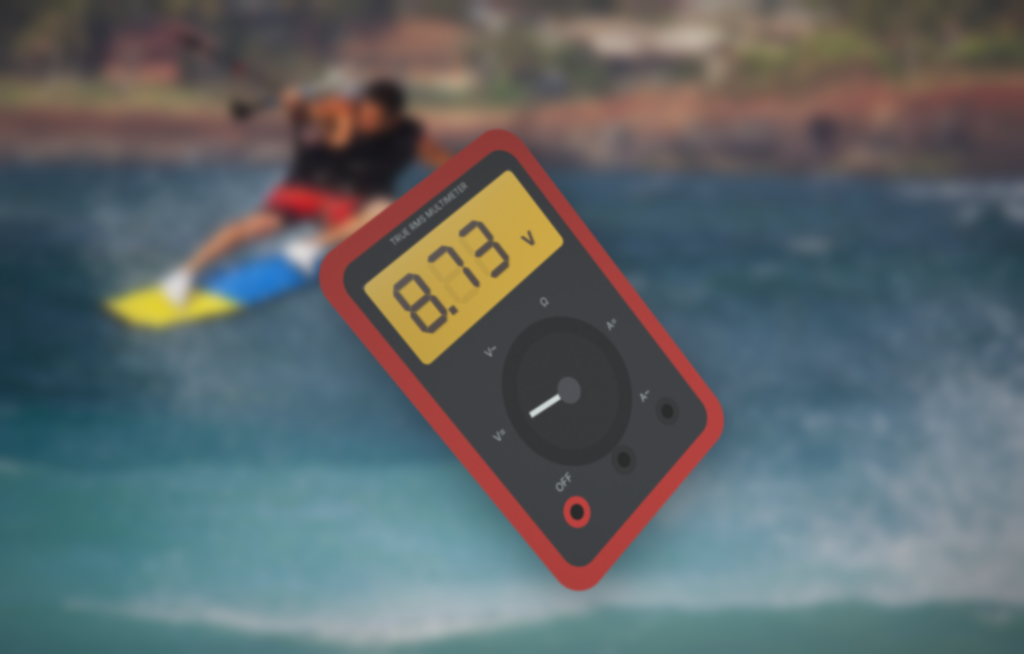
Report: 8.73,V
